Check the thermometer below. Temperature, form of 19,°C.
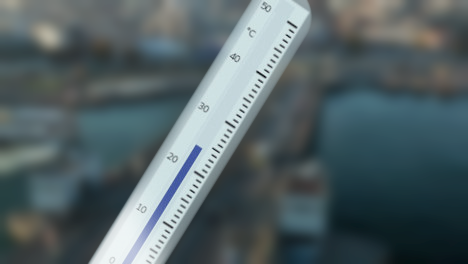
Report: 24,°C
